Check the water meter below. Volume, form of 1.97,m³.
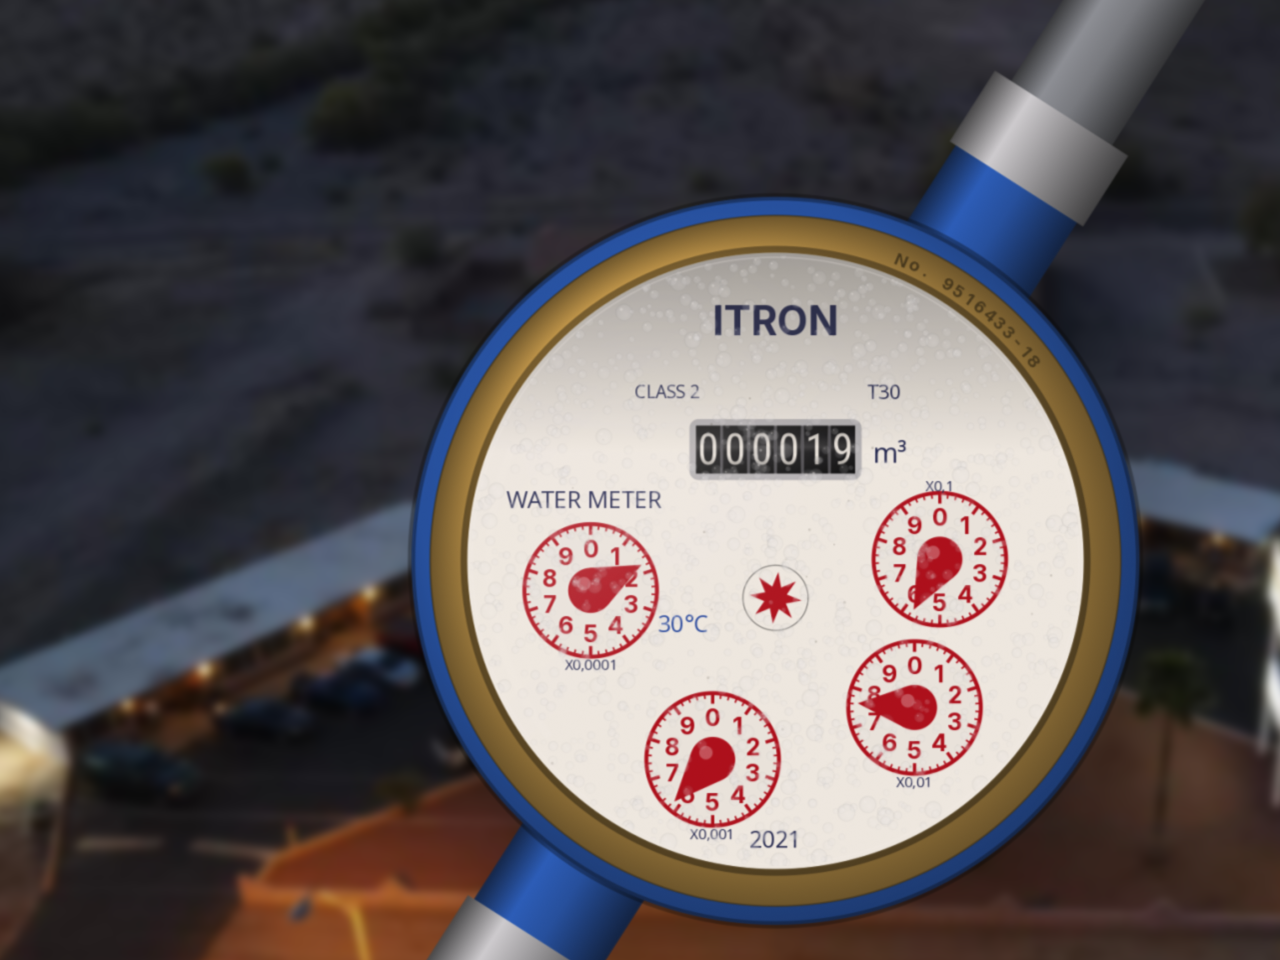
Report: 19.5761,m³
